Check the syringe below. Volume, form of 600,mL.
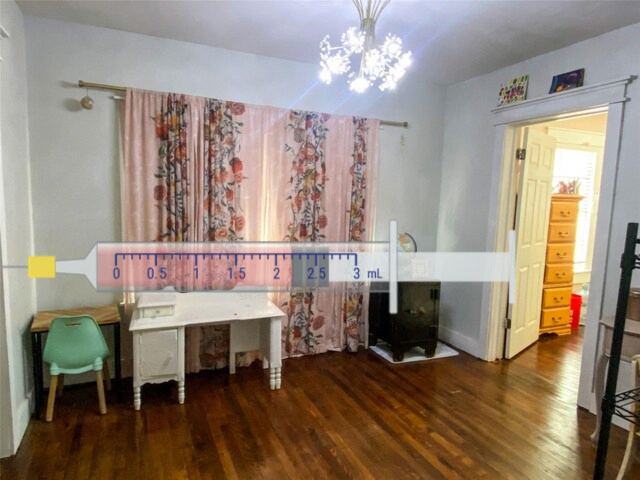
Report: 2.2,mL
